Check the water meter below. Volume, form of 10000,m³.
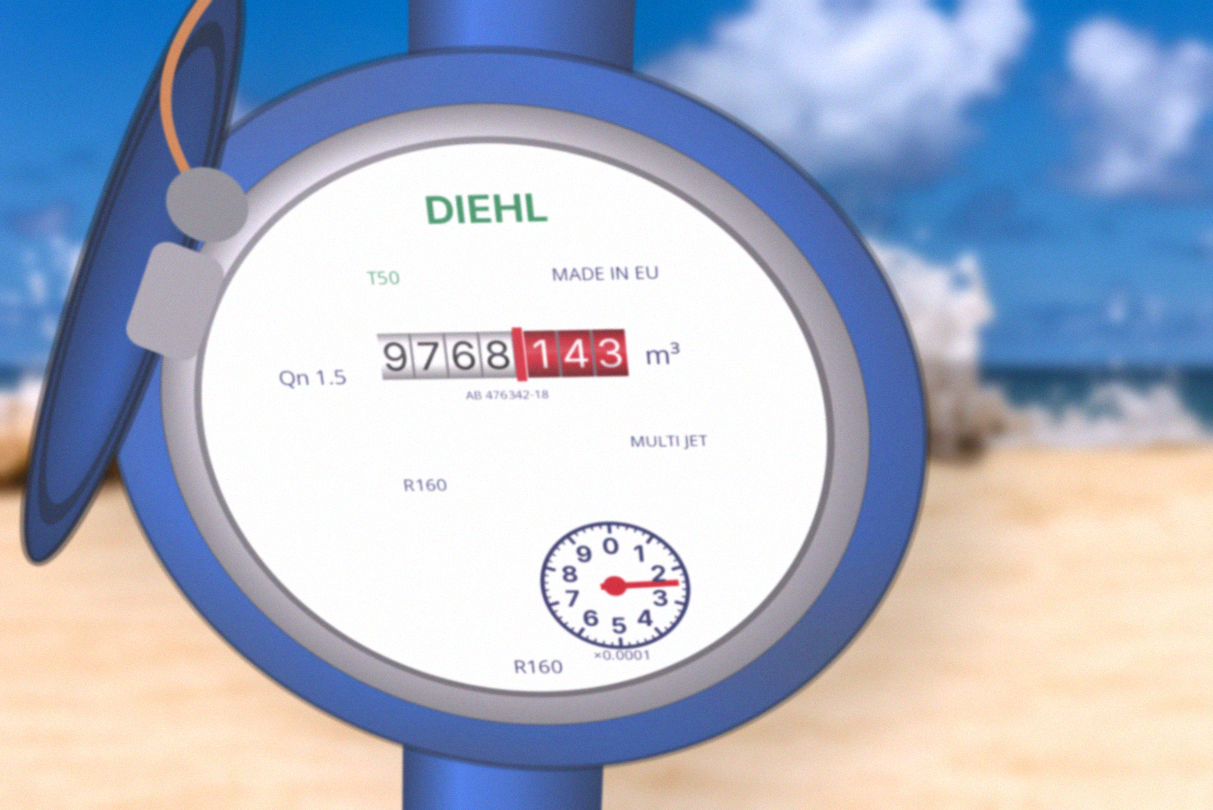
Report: 9768.1432,m³
